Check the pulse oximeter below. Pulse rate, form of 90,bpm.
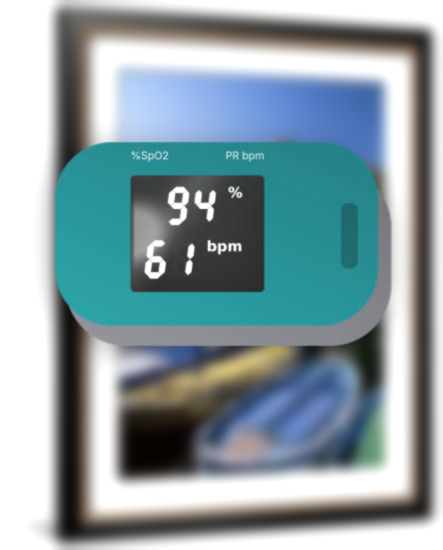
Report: 61,bpm
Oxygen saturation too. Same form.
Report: 94,%
